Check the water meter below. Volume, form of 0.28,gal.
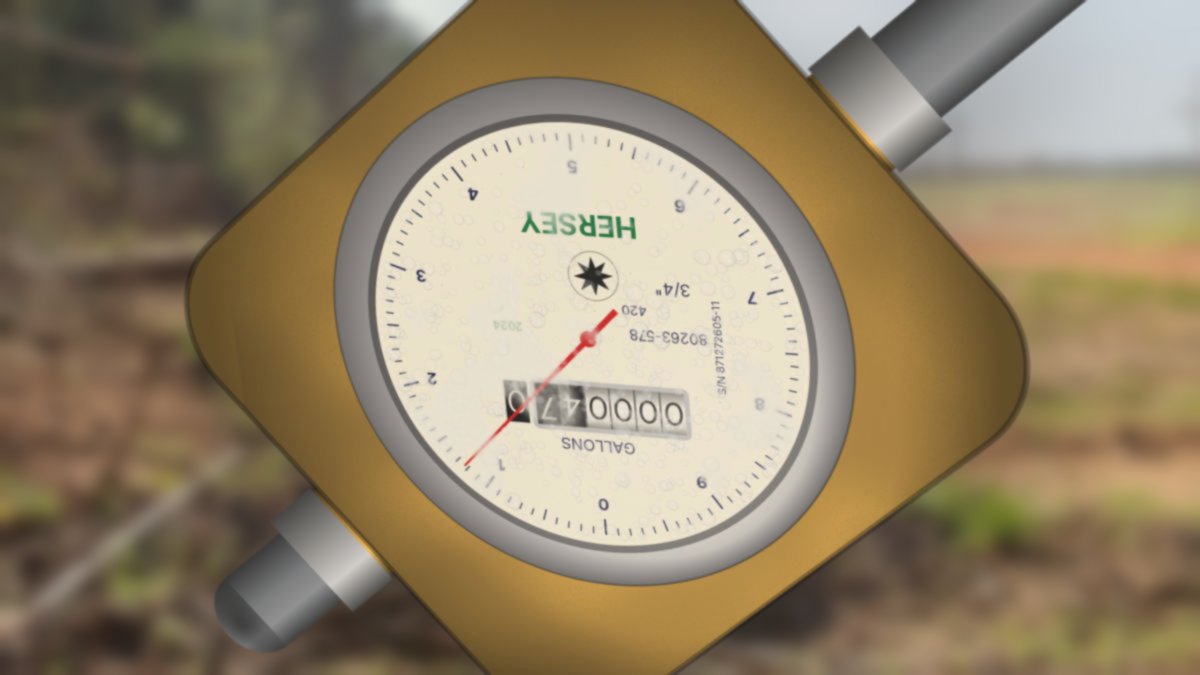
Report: 471.2,gal
